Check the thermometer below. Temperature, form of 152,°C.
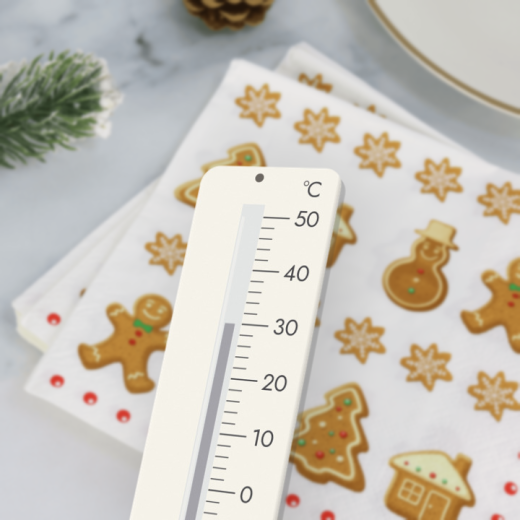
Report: 30,°C
